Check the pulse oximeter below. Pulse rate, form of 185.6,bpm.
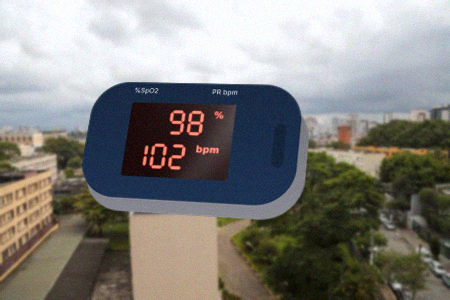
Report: 102,bpm
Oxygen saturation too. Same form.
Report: 98,%
